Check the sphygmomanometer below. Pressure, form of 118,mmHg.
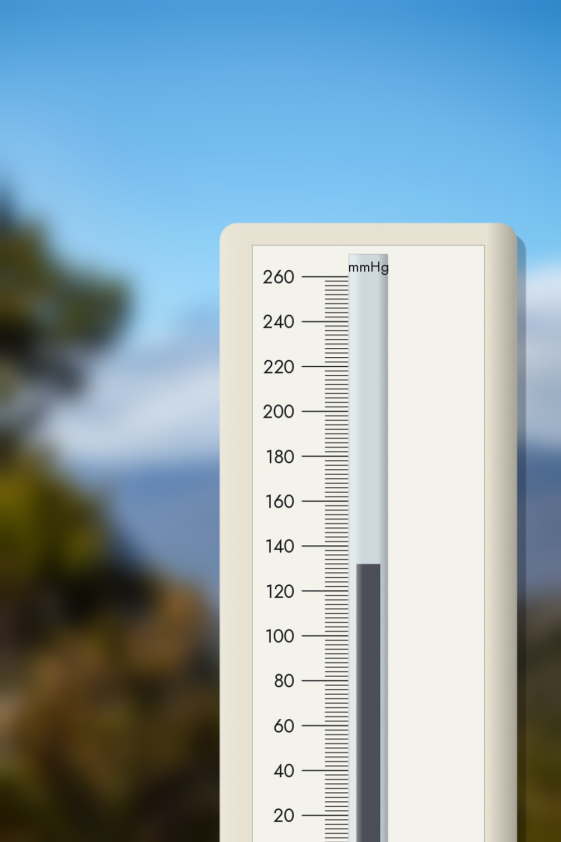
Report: 132,mmHg
